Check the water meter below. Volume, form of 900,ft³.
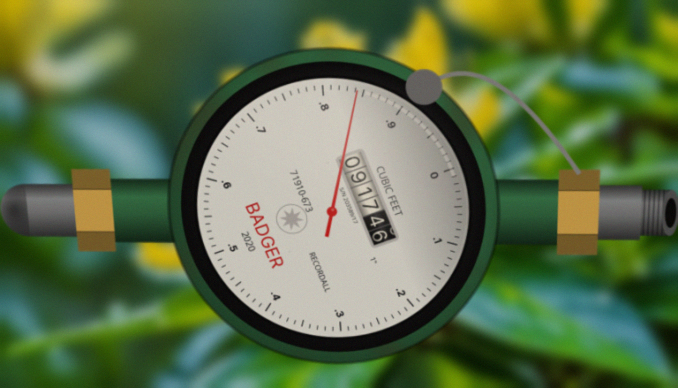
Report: 91745.84,ft³
